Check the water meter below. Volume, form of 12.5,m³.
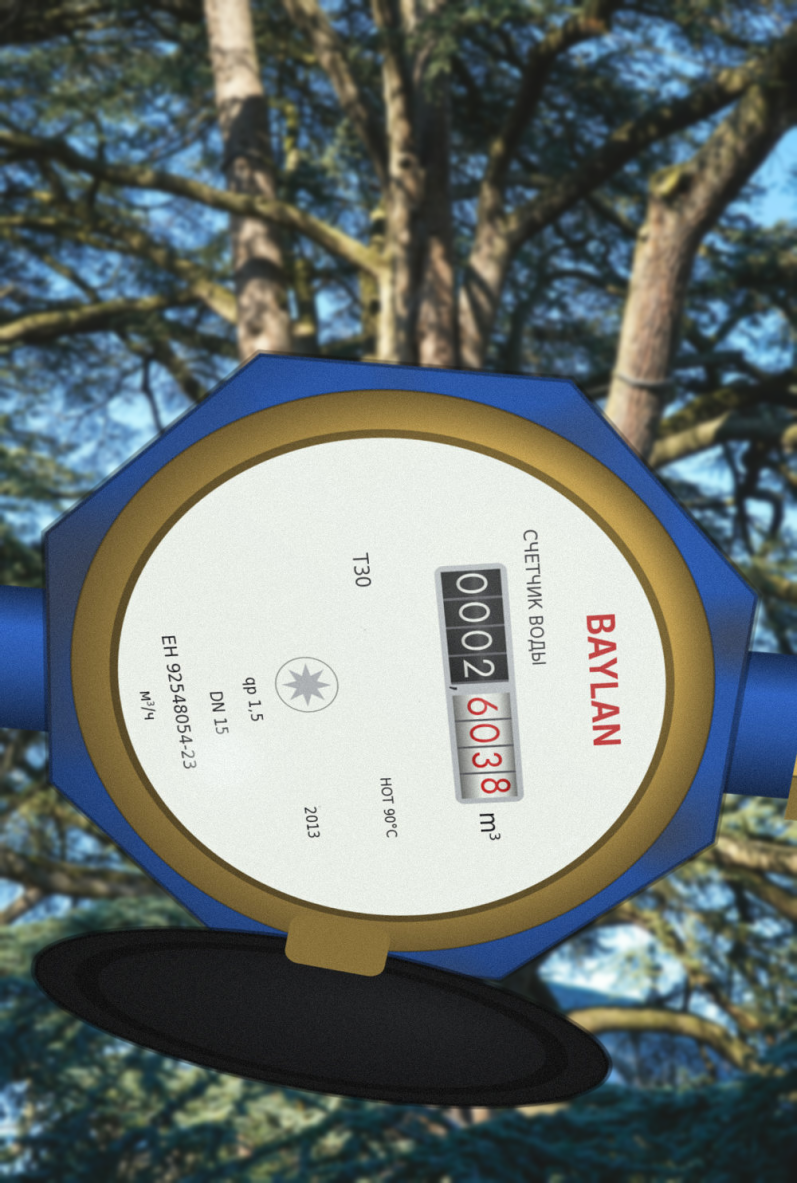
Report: 2.6038,m³
